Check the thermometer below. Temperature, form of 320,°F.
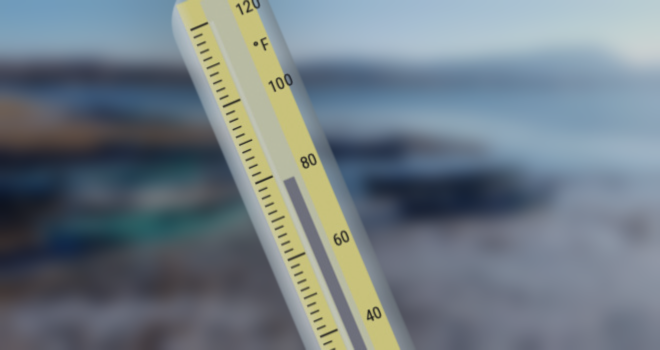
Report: 78,°F
